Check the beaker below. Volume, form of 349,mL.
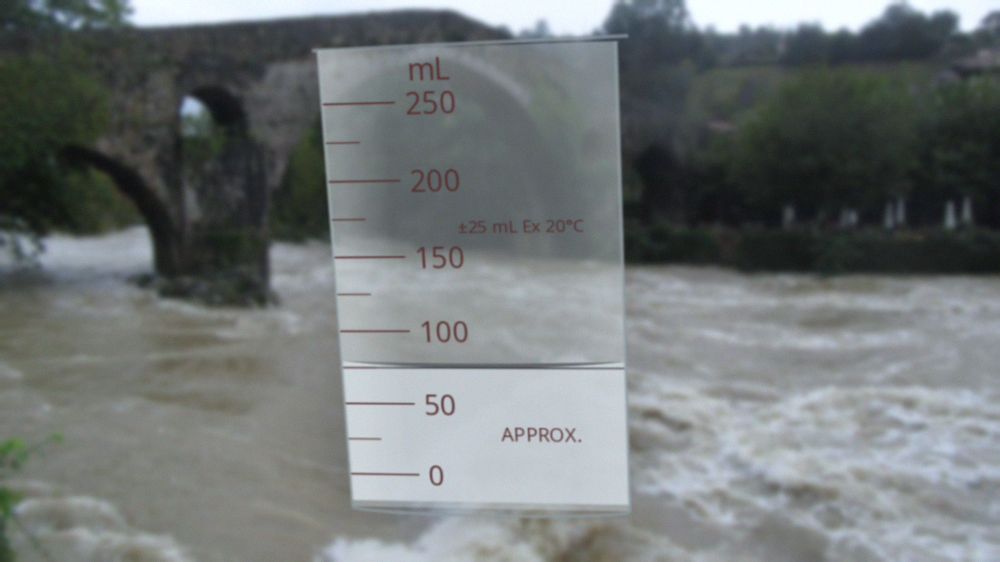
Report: 75,mL
